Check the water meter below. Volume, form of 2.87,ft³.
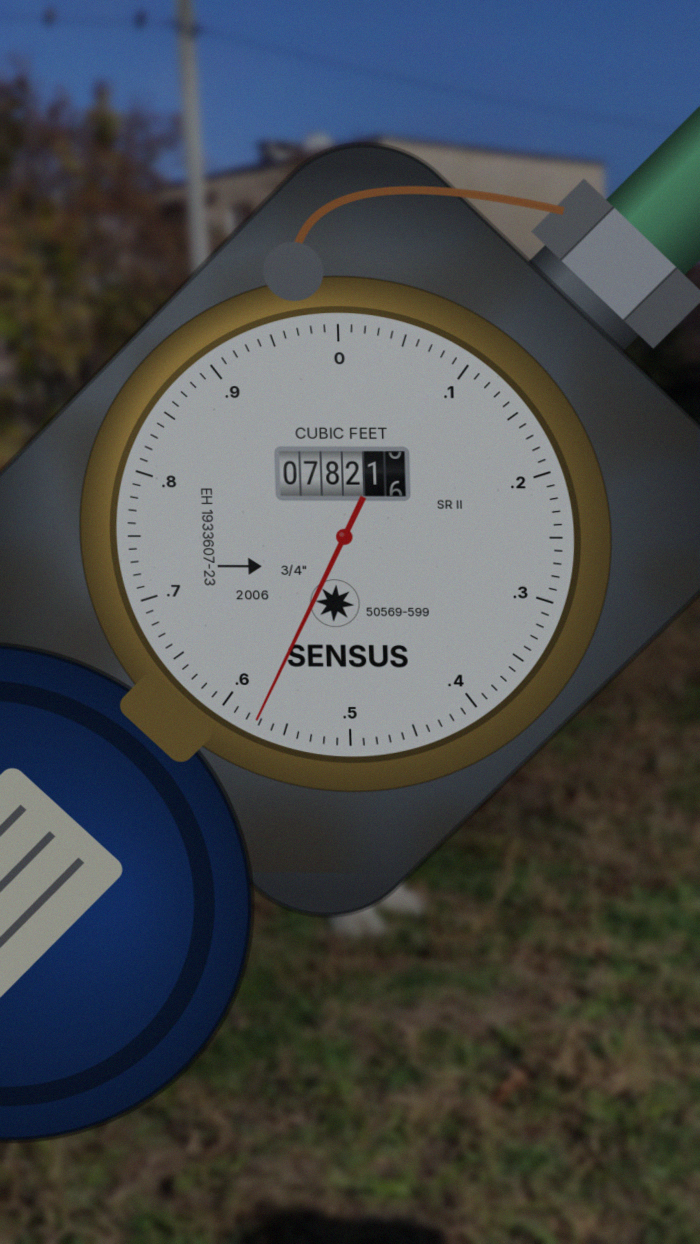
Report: 78215.57,ft³
